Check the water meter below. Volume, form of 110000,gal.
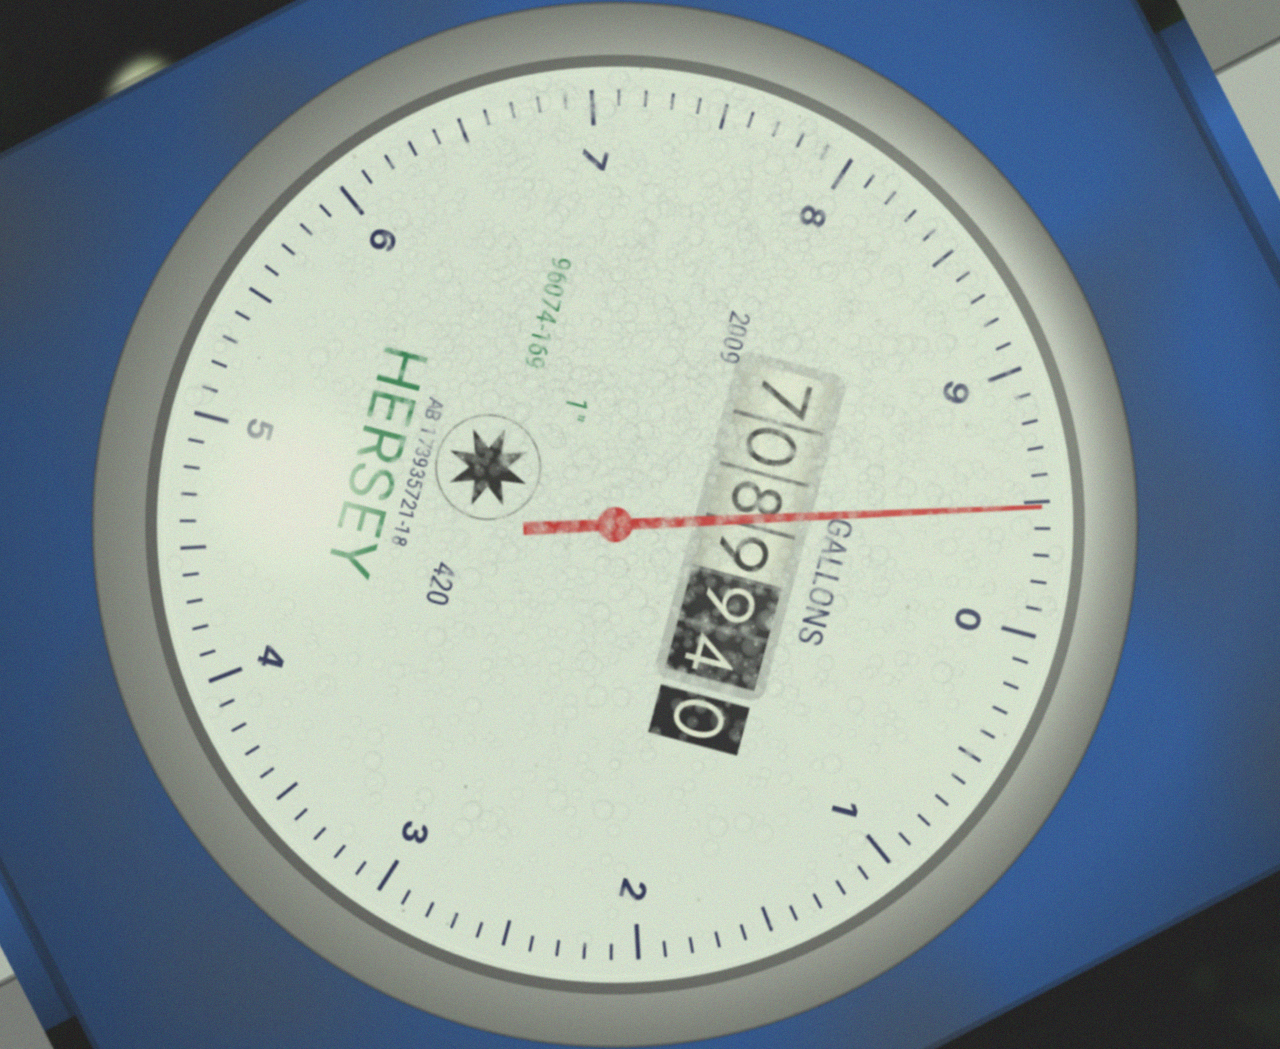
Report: 7089939.5,gal
